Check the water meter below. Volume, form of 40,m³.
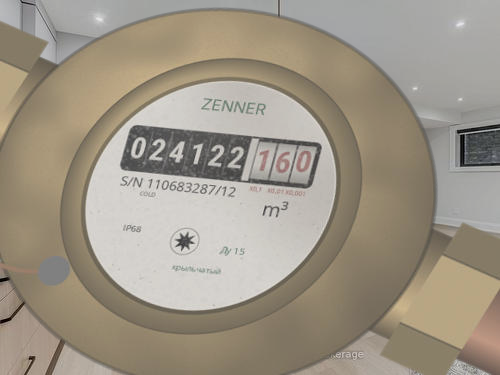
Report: 24122.160,m³
